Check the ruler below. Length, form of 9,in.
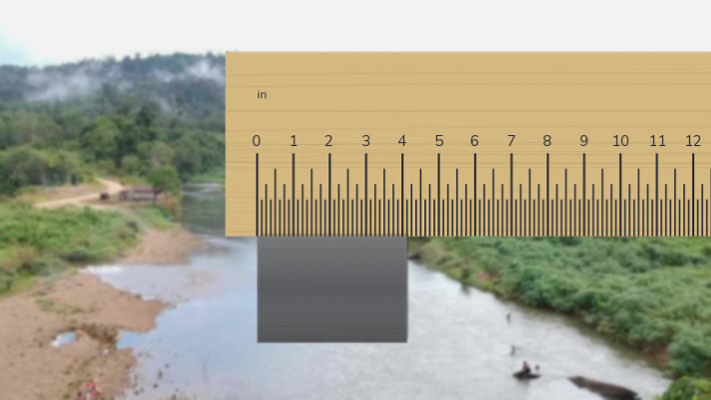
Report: 4.125,in
